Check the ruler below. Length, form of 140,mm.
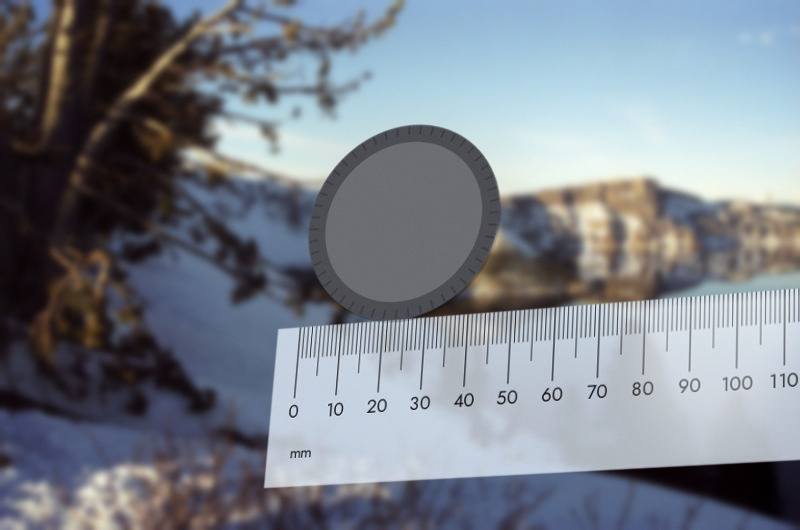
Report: 46,mm
